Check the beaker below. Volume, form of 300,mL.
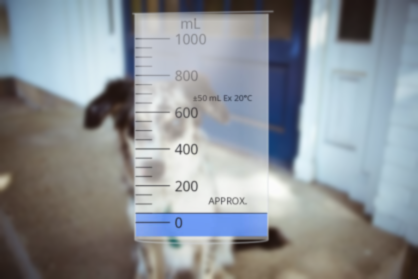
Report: 50,mL
